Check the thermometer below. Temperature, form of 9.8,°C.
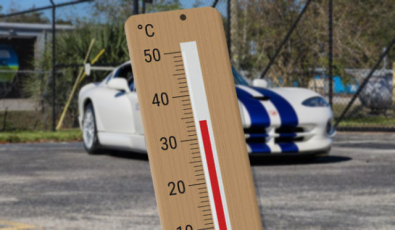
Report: 34,°C
